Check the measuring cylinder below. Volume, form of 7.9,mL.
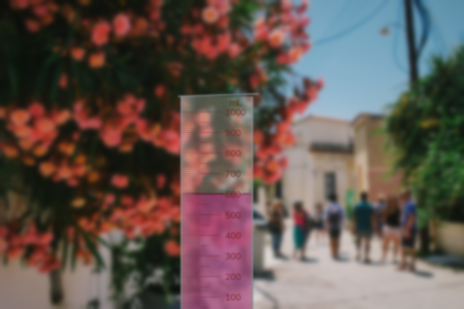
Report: 600,mL
